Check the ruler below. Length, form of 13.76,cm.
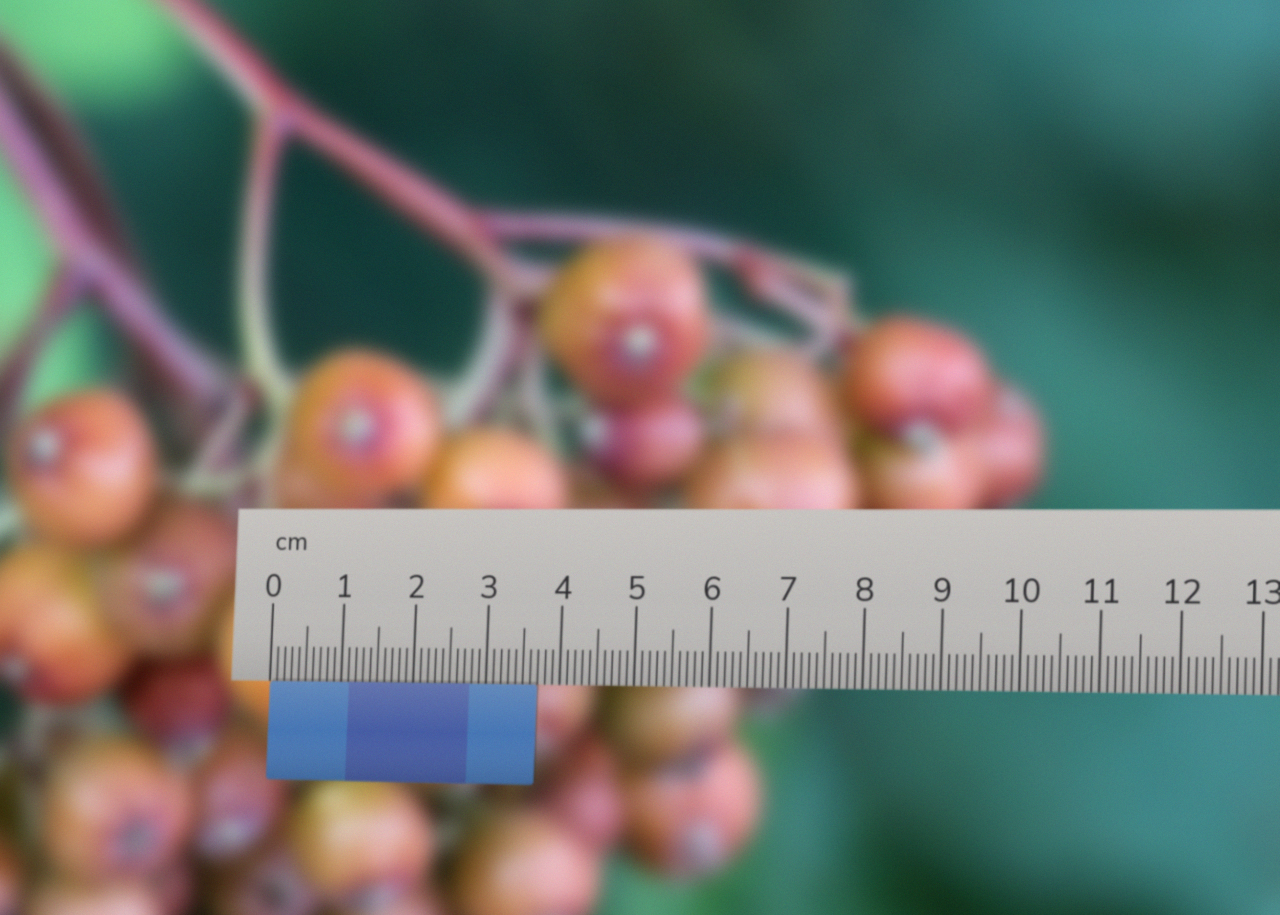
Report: 3.7,cm
